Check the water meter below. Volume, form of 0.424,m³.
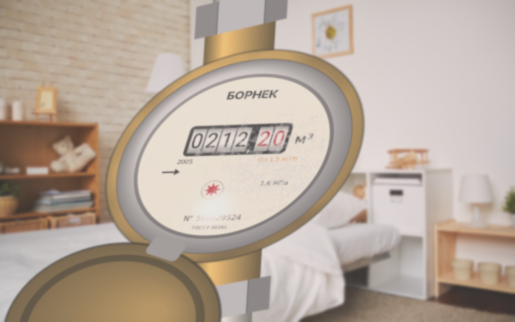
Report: 212.20,m³
